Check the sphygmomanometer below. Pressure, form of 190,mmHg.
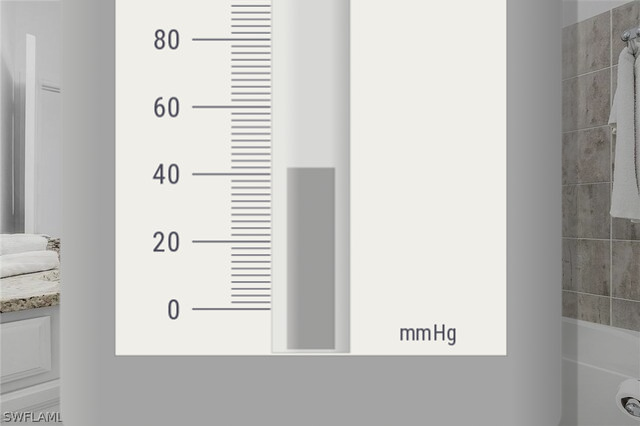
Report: 42,mmHg
